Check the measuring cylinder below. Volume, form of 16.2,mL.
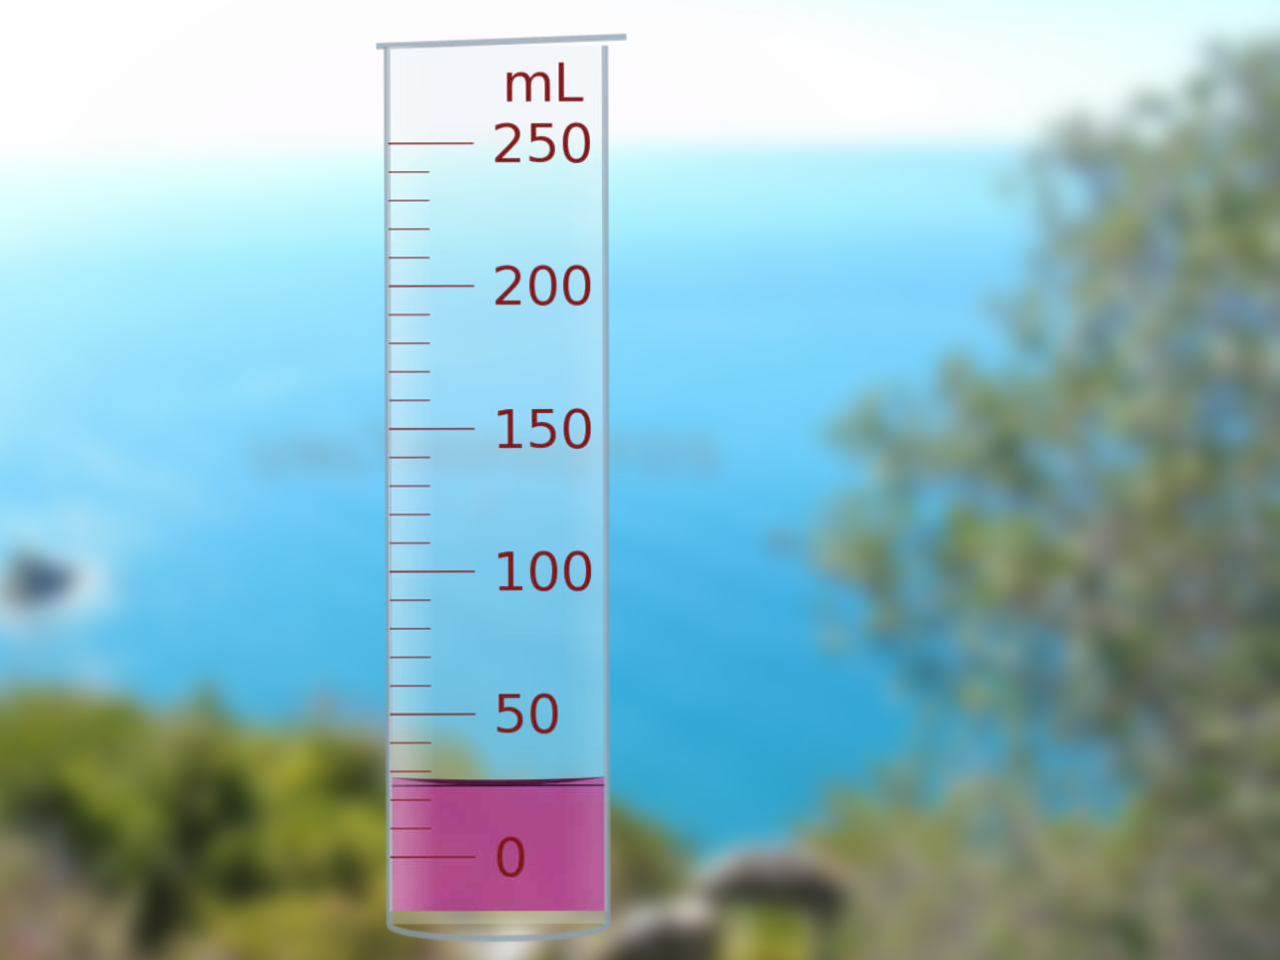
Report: 25,mL
